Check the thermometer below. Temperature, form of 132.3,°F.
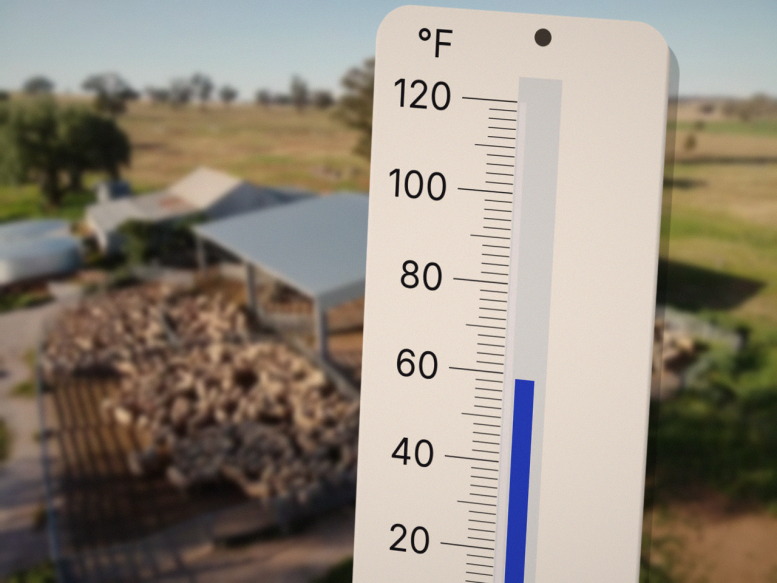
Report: 59,°F
